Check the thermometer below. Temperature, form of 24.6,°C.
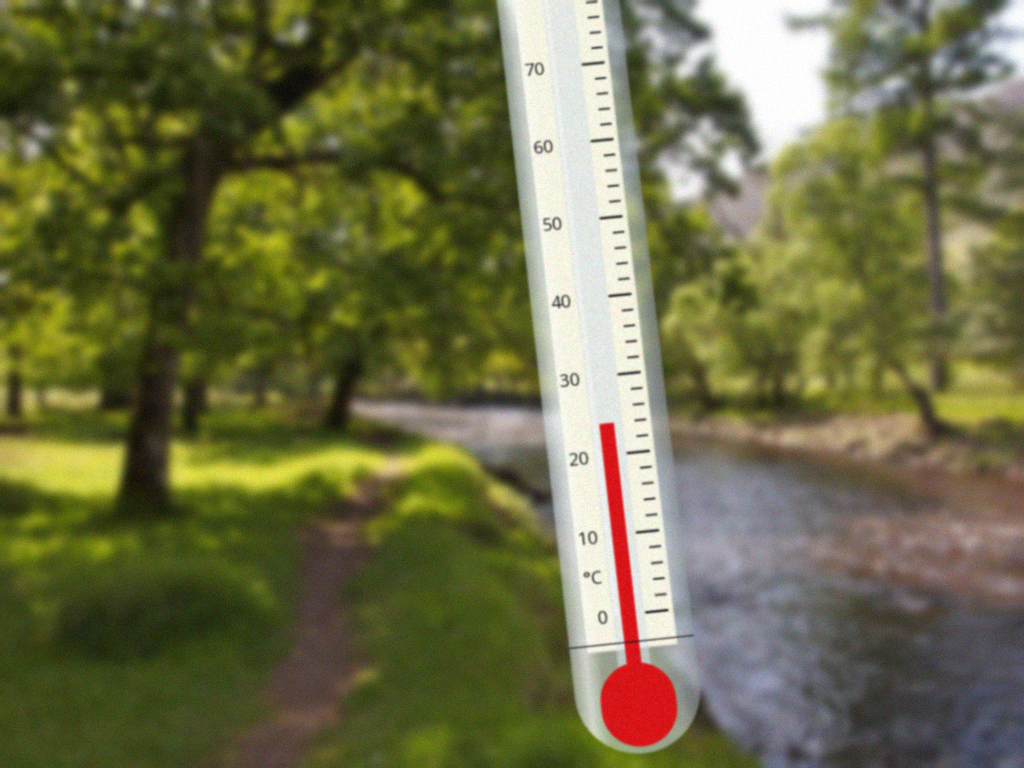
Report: 24,°C
